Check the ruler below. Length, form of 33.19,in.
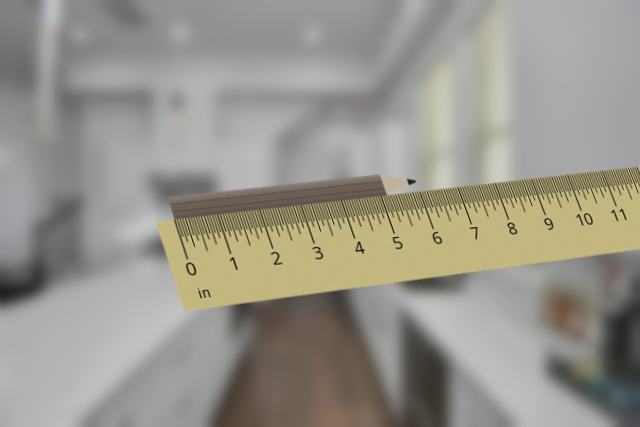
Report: 6,in
